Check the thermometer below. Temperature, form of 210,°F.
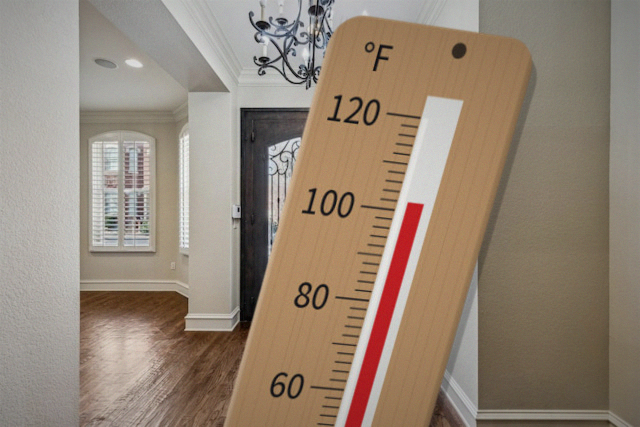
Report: 102,°F
